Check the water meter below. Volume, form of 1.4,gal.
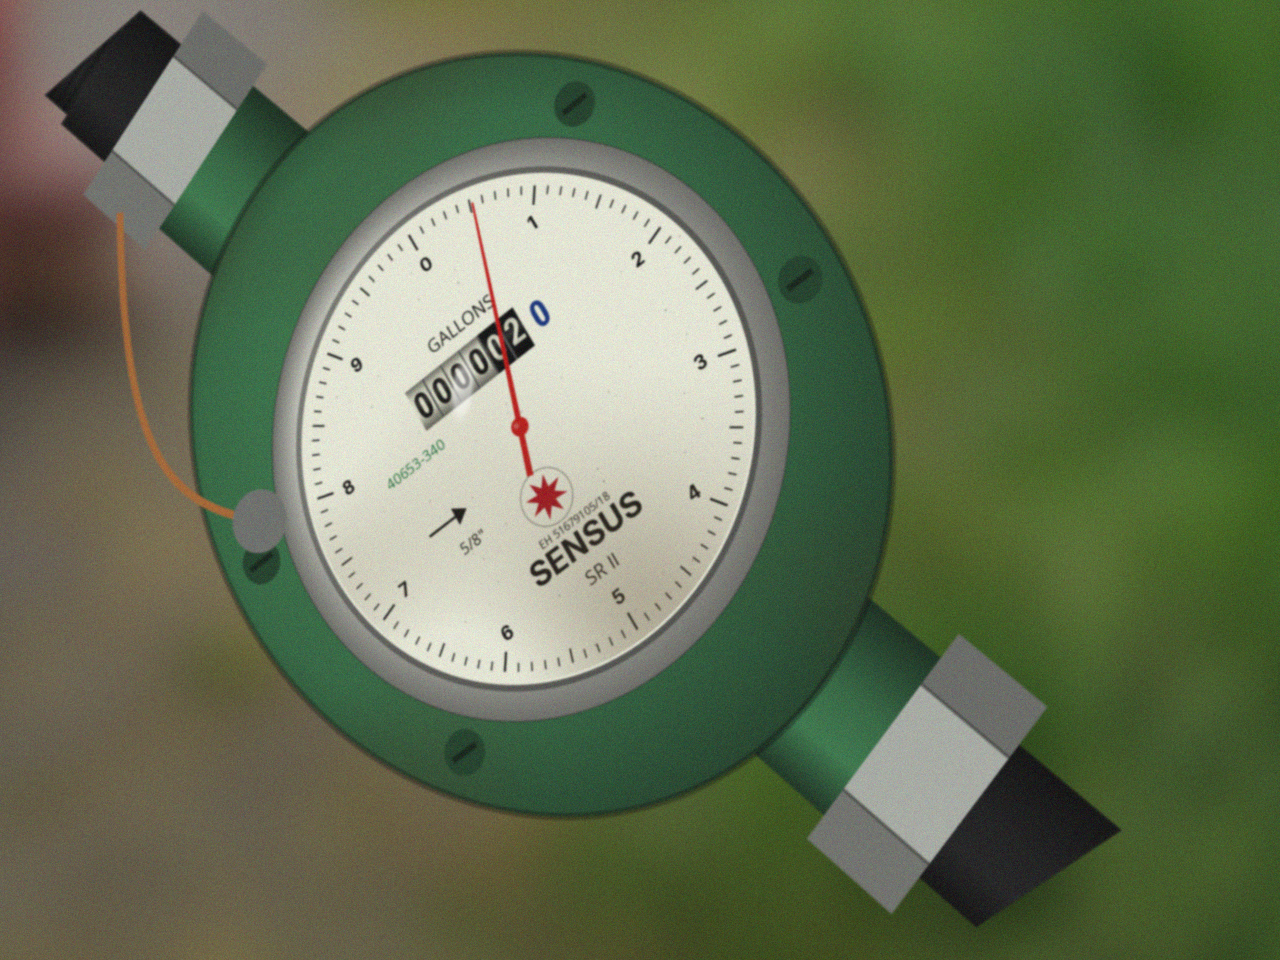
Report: 20.5,gal
